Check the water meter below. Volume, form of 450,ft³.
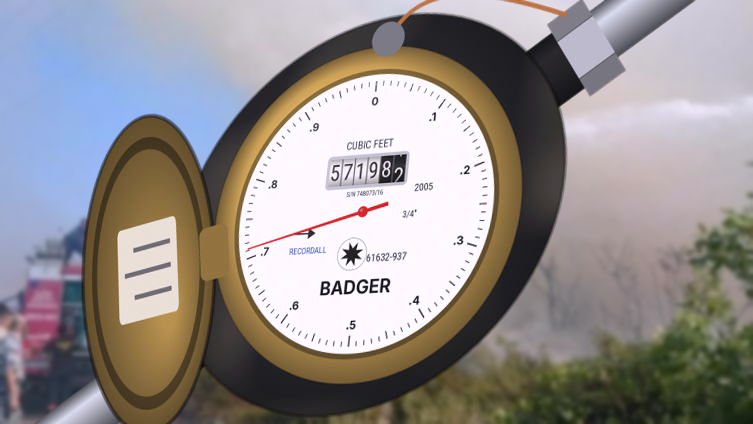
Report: 571981.71,ft³
